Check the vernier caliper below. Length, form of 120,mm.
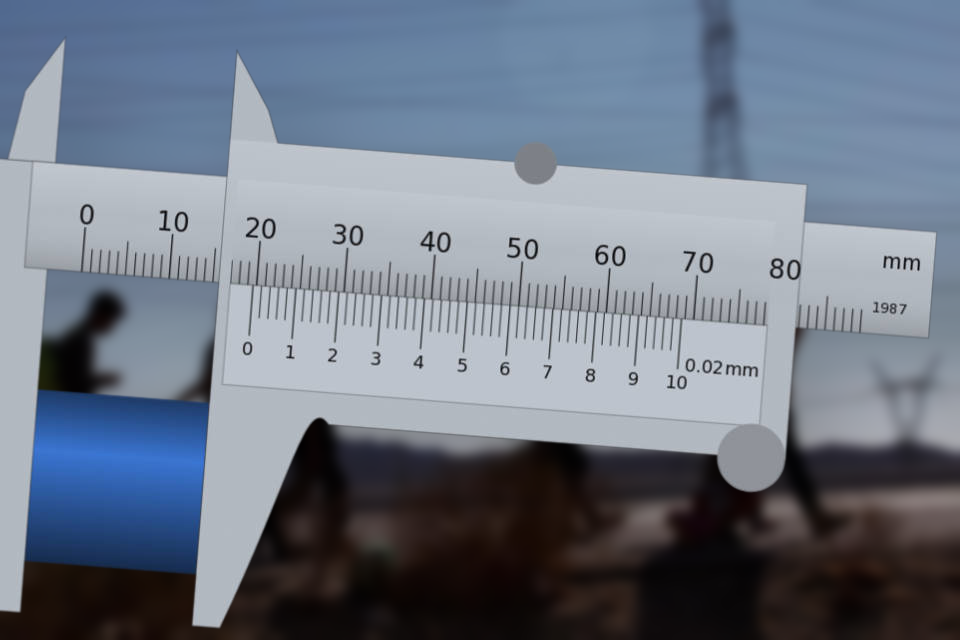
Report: 19.6,mm
